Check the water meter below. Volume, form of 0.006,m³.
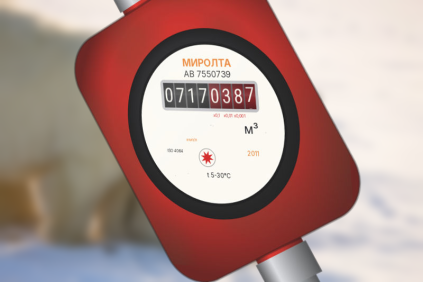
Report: 717.0387,m³
